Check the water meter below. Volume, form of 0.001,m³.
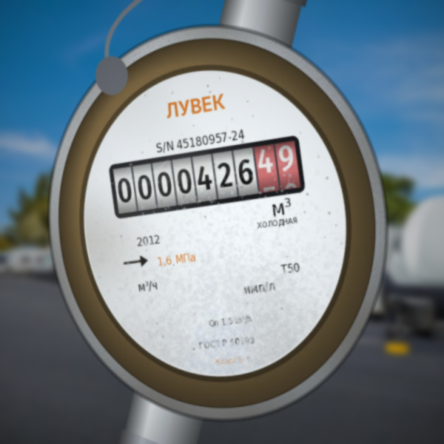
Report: 426.49,m³
